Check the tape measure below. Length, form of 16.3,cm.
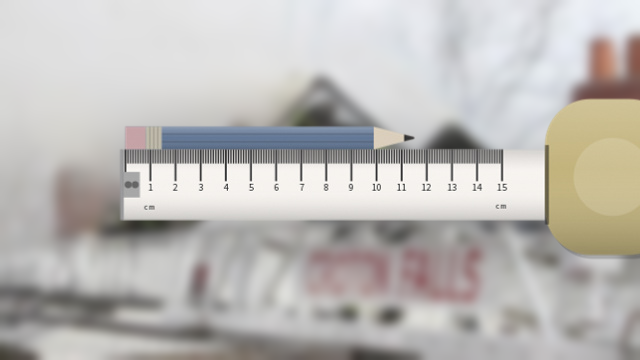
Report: 11.5,cm
